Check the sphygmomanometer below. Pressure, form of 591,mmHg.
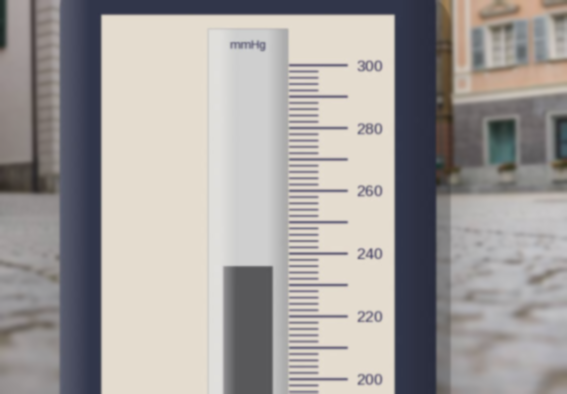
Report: 236,mmHg
